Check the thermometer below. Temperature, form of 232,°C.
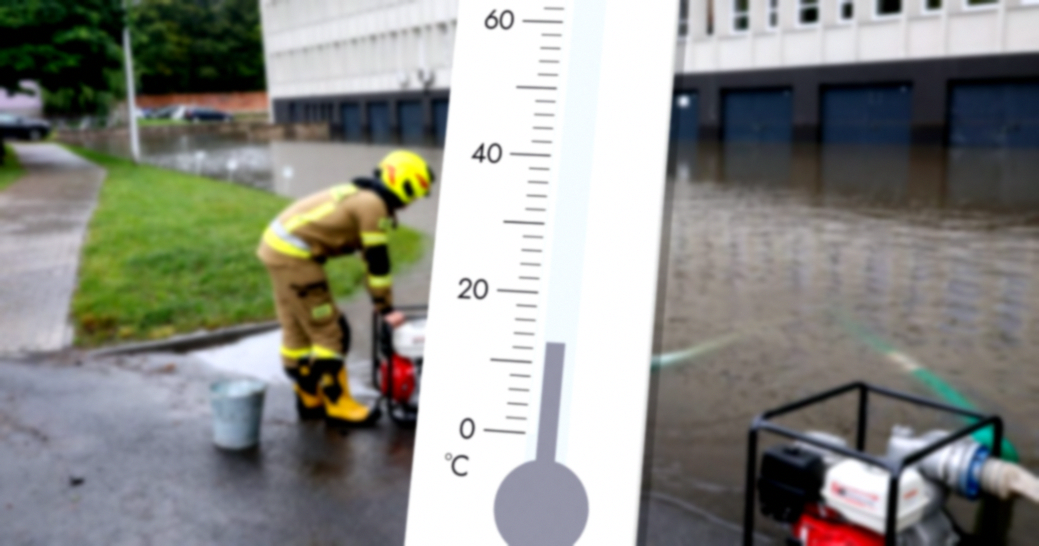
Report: 13,°C
